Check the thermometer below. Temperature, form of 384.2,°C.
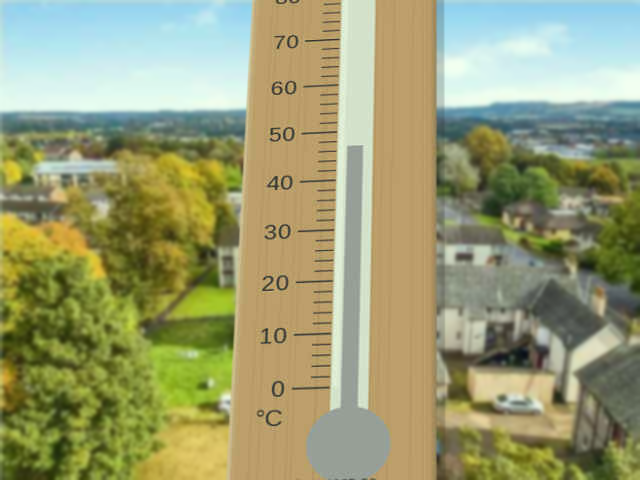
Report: 47,°C
